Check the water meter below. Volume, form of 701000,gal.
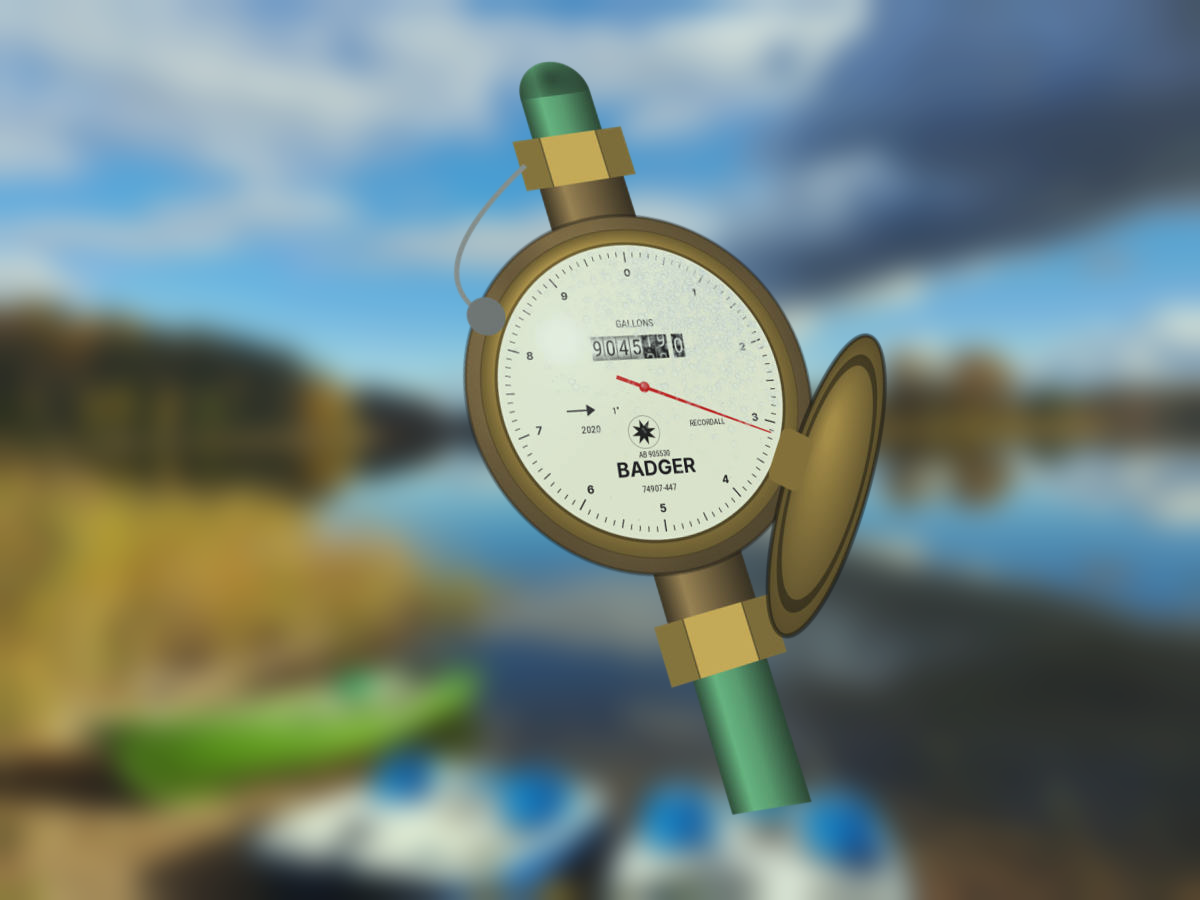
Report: 9045193.1,gal
